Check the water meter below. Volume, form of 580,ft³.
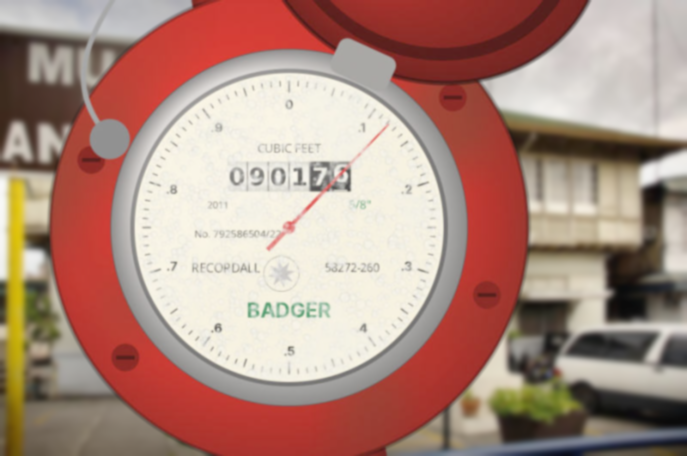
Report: 90176.12,ft³
